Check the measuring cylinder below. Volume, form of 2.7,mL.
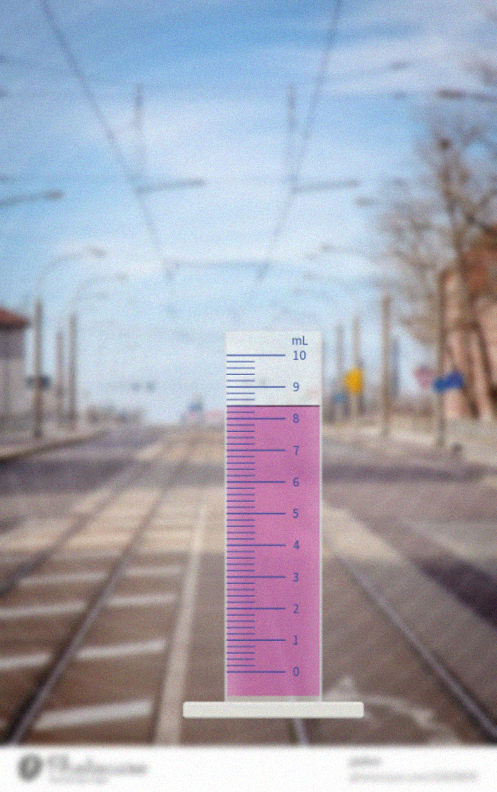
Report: 8.4,mL
